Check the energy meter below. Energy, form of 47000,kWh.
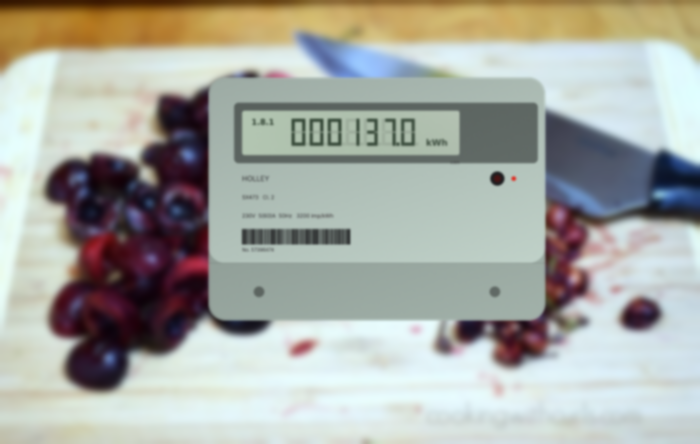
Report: 137.0,kWh
